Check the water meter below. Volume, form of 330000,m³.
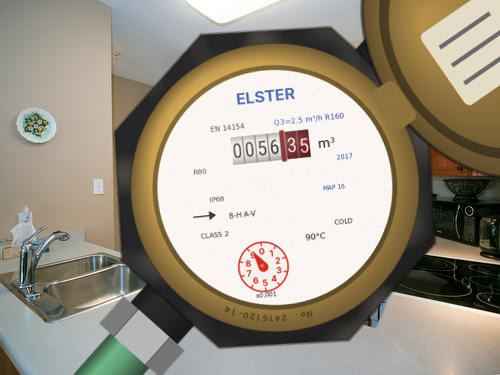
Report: 56.349,m³
